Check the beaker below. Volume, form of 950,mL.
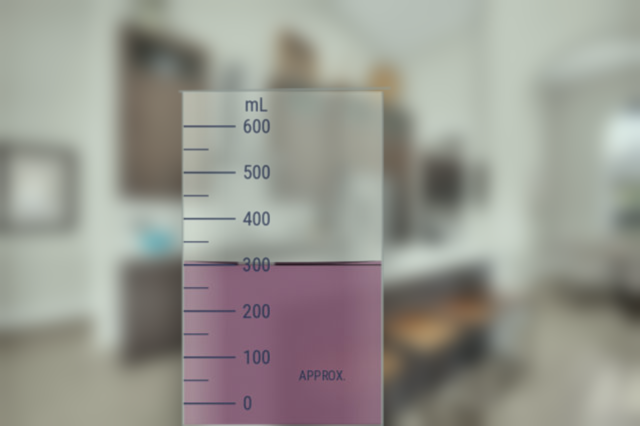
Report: 300,mL
